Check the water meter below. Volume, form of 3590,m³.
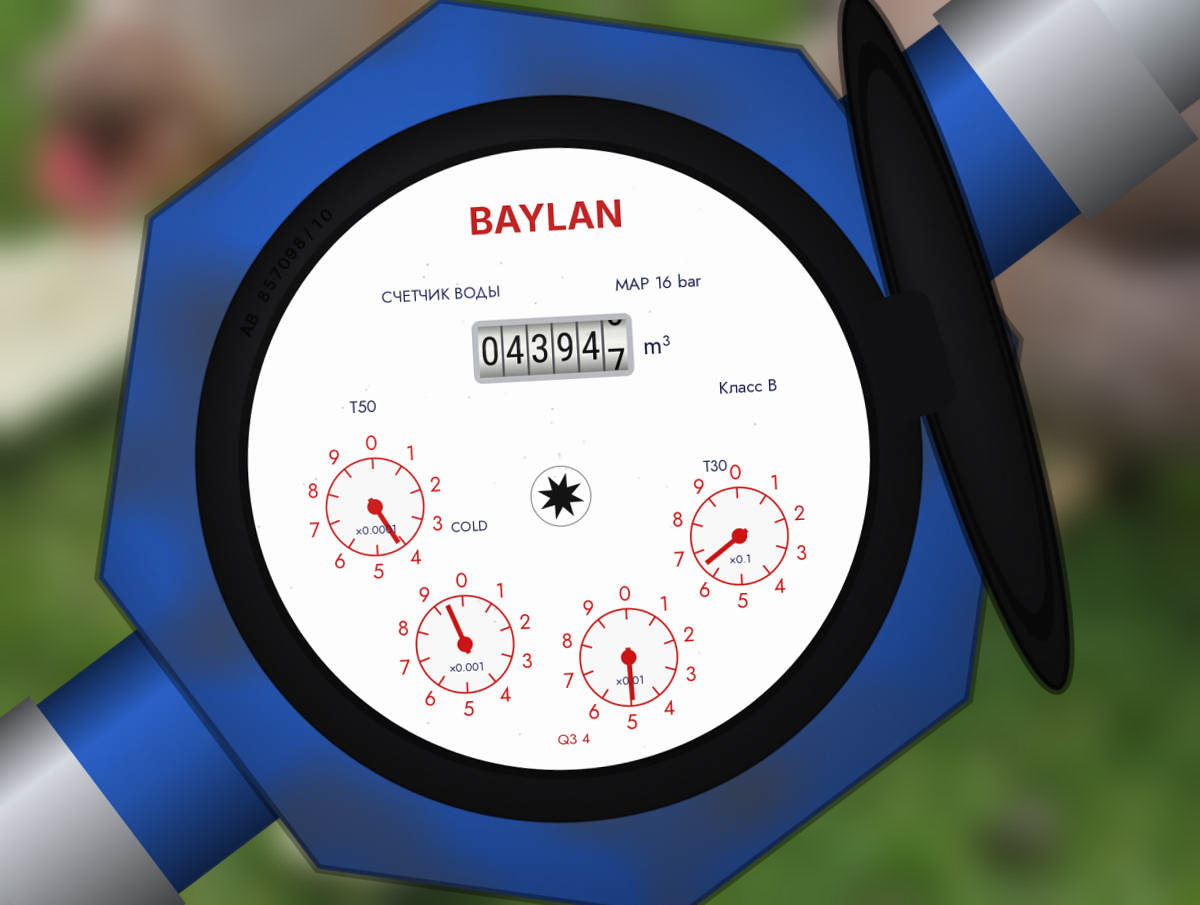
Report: 43946.6494,m³
